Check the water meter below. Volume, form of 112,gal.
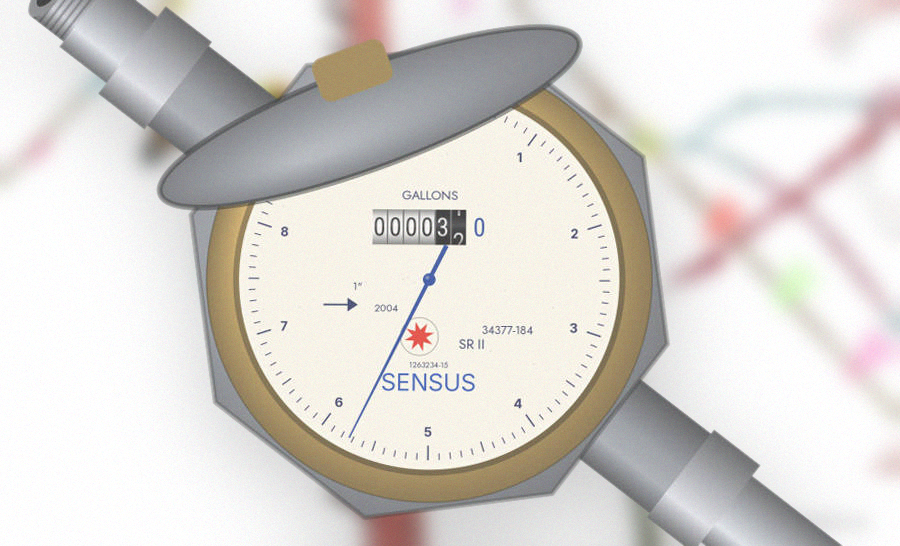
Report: 315.7,gal
